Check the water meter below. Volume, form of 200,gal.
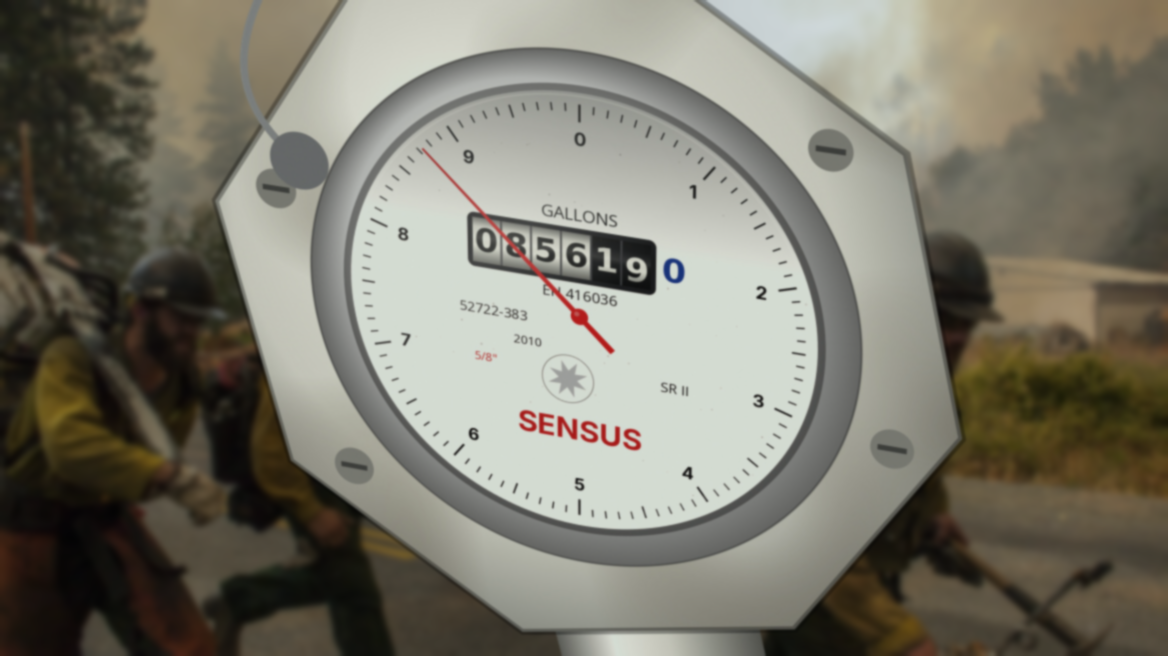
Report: 856188.7,gal
